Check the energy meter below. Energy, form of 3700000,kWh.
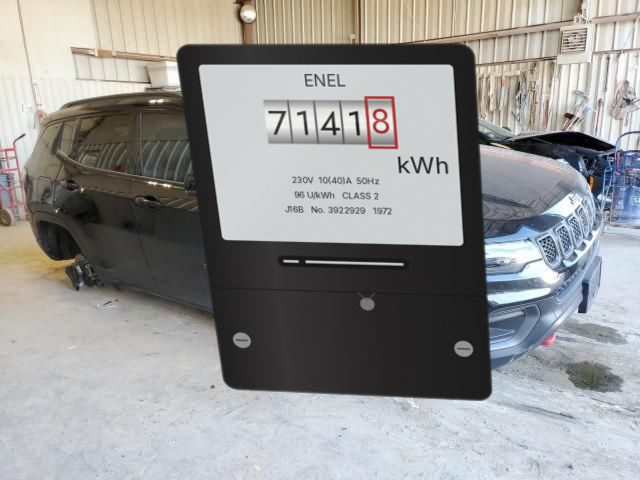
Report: 7141.8,kWh
